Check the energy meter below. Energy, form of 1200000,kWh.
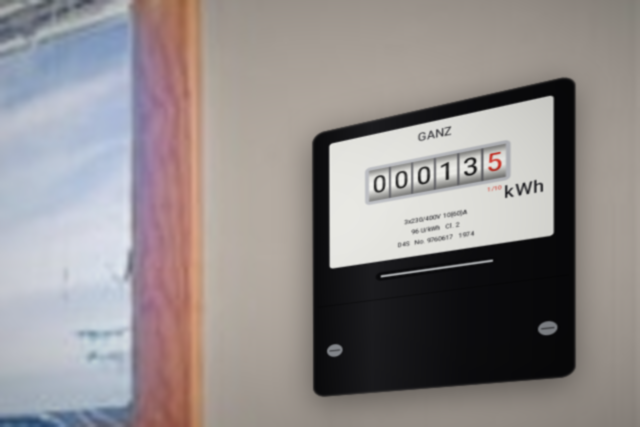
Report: 13.5,kWh
